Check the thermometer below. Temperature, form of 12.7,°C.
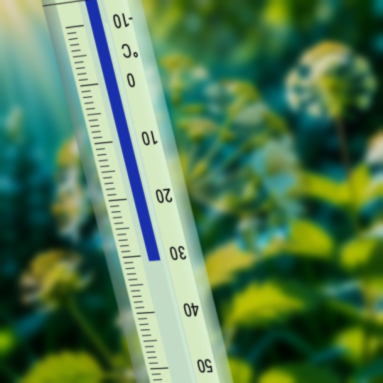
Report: 31,°C
